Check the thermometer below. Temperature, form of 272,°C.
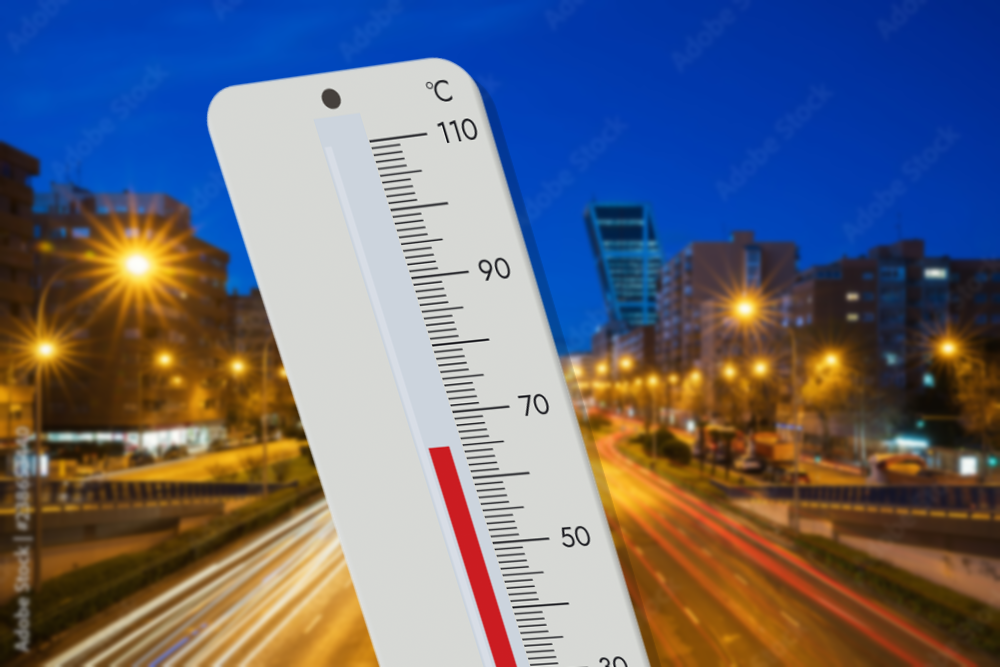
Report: 65,°C
